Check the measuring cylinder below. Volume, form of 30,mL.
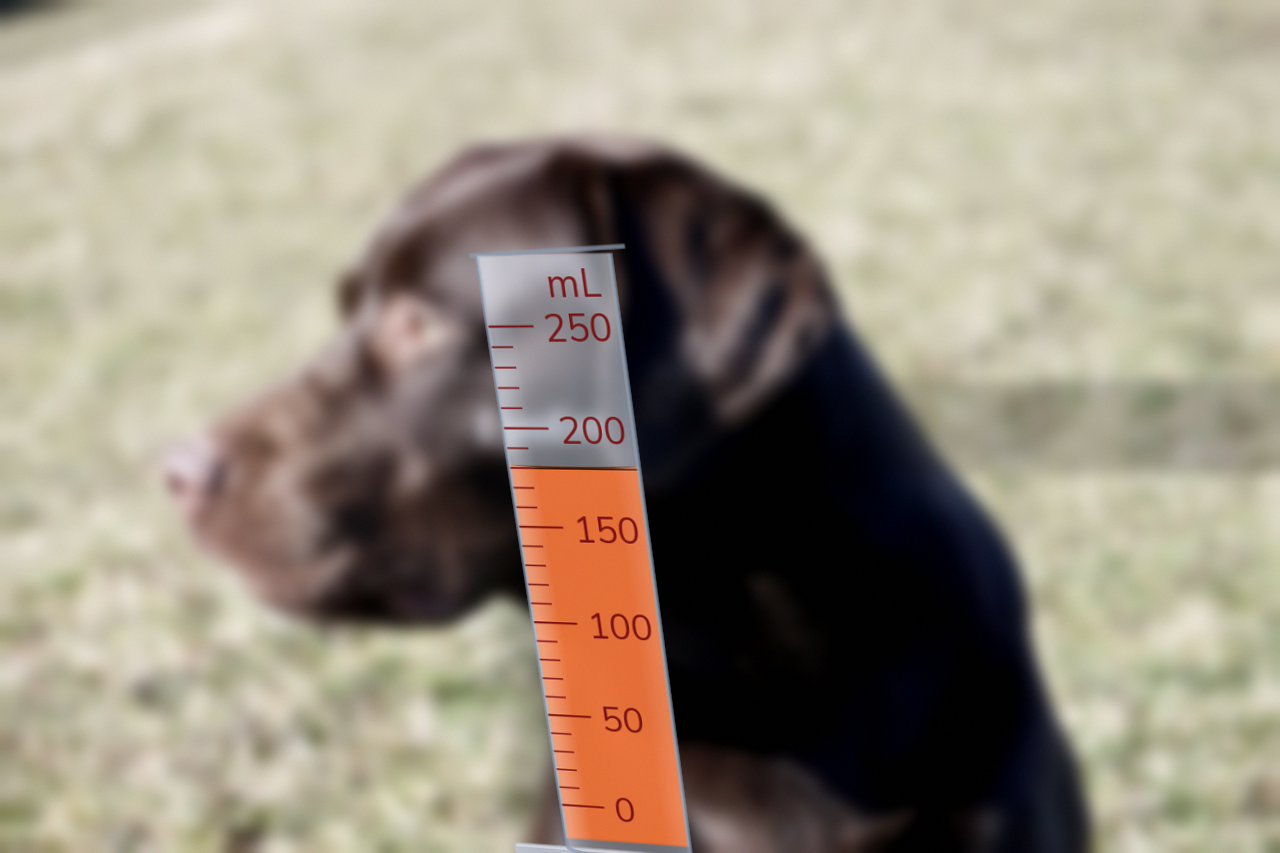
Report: 180,mL
